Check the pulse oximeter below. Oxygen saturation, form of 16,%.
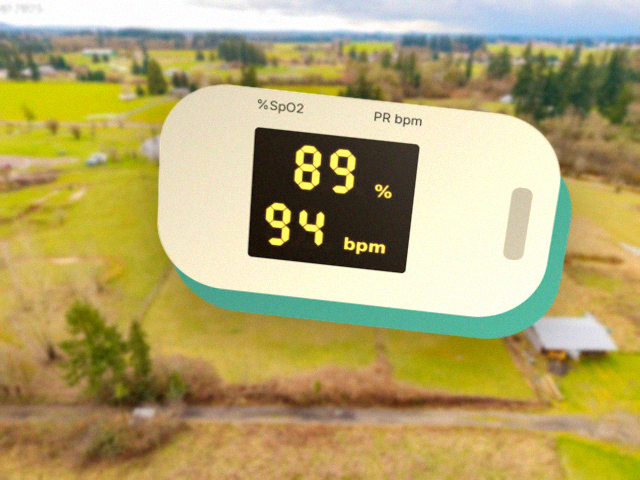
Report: 89,%
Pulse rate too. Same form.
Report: 94,bpm
